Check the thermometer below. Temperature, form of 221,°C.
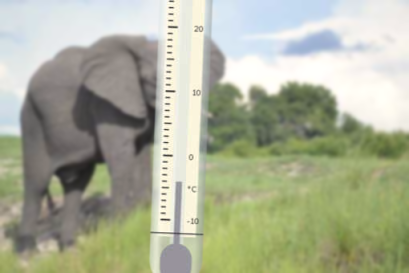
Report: -4,°C
